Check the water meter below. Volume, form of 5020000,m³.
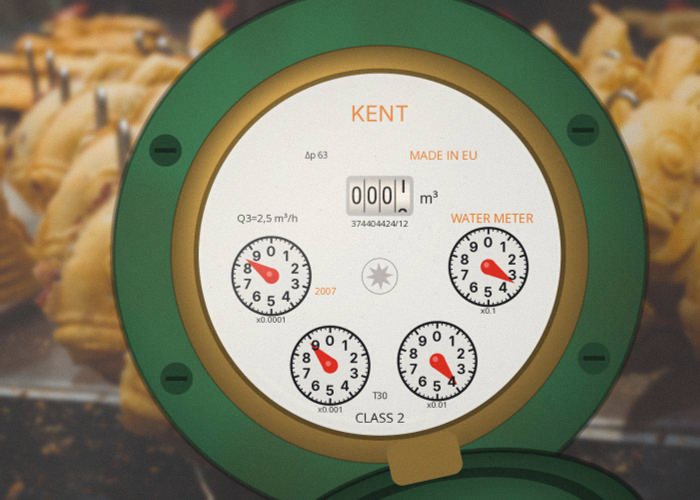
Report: 1.3388,m³
